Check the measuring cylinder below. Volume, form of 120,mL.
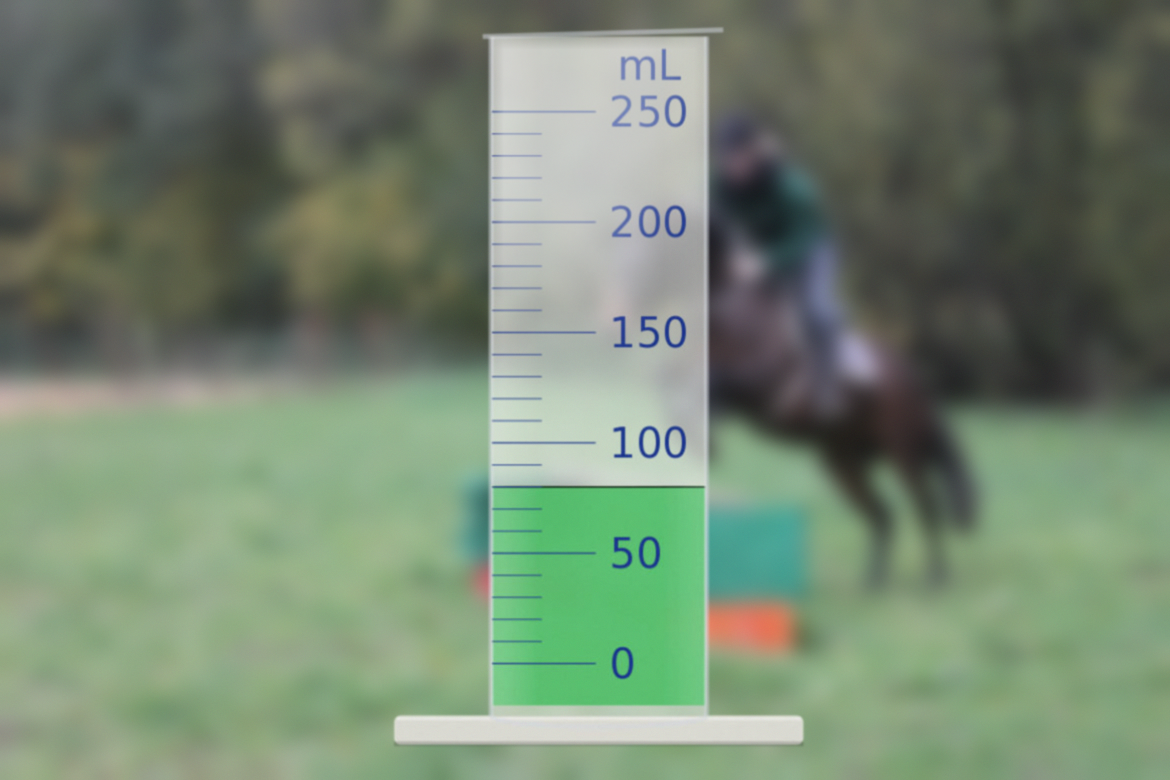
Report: 80,mL
